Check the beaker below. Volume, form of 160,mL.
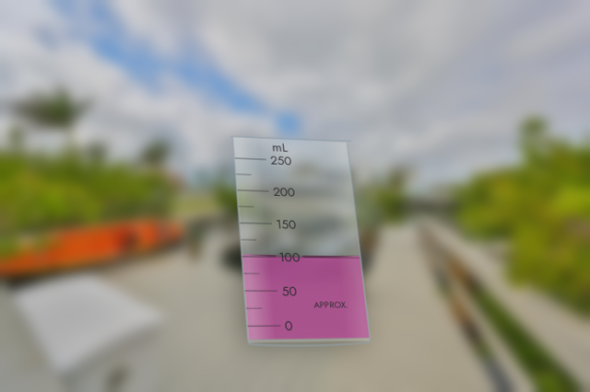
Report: 100,mL
